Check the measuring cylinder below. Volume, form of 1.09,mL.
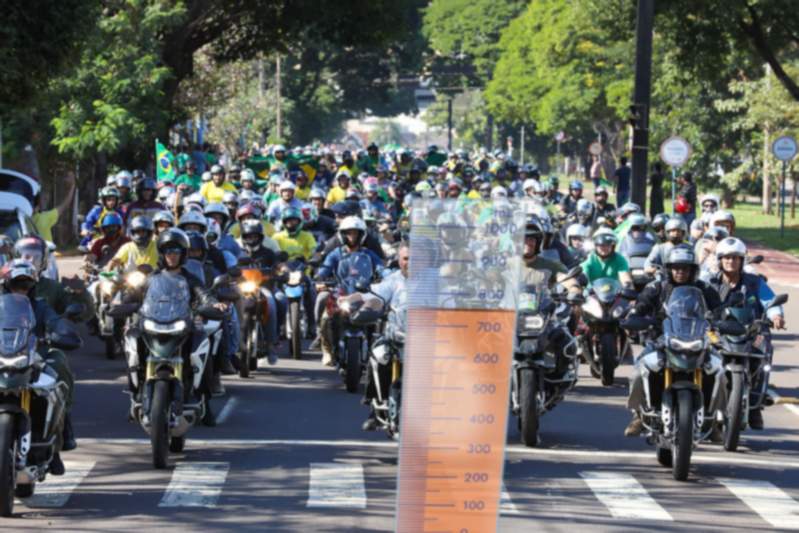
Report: 750,mL
